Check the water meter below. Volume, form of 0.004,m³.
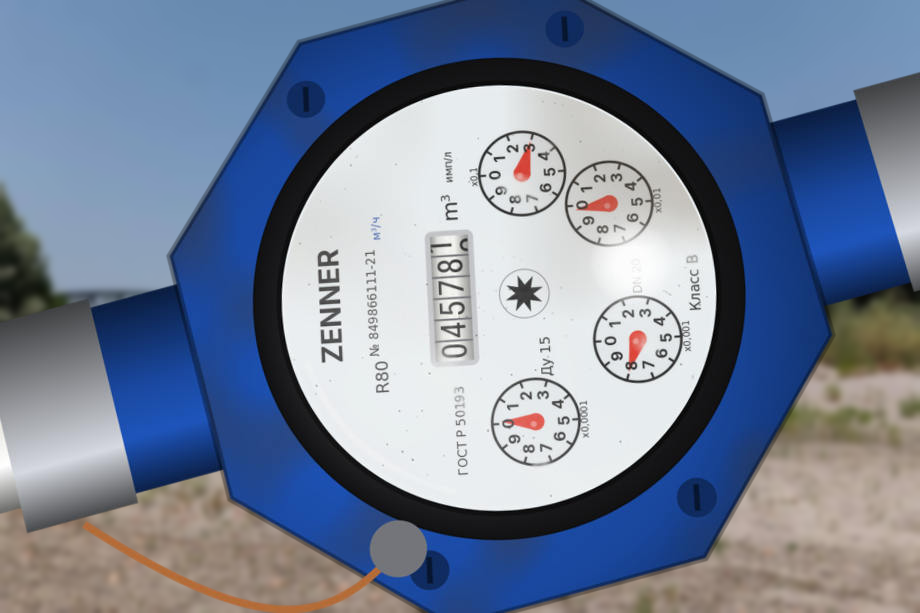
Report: 45781.2980,m³
